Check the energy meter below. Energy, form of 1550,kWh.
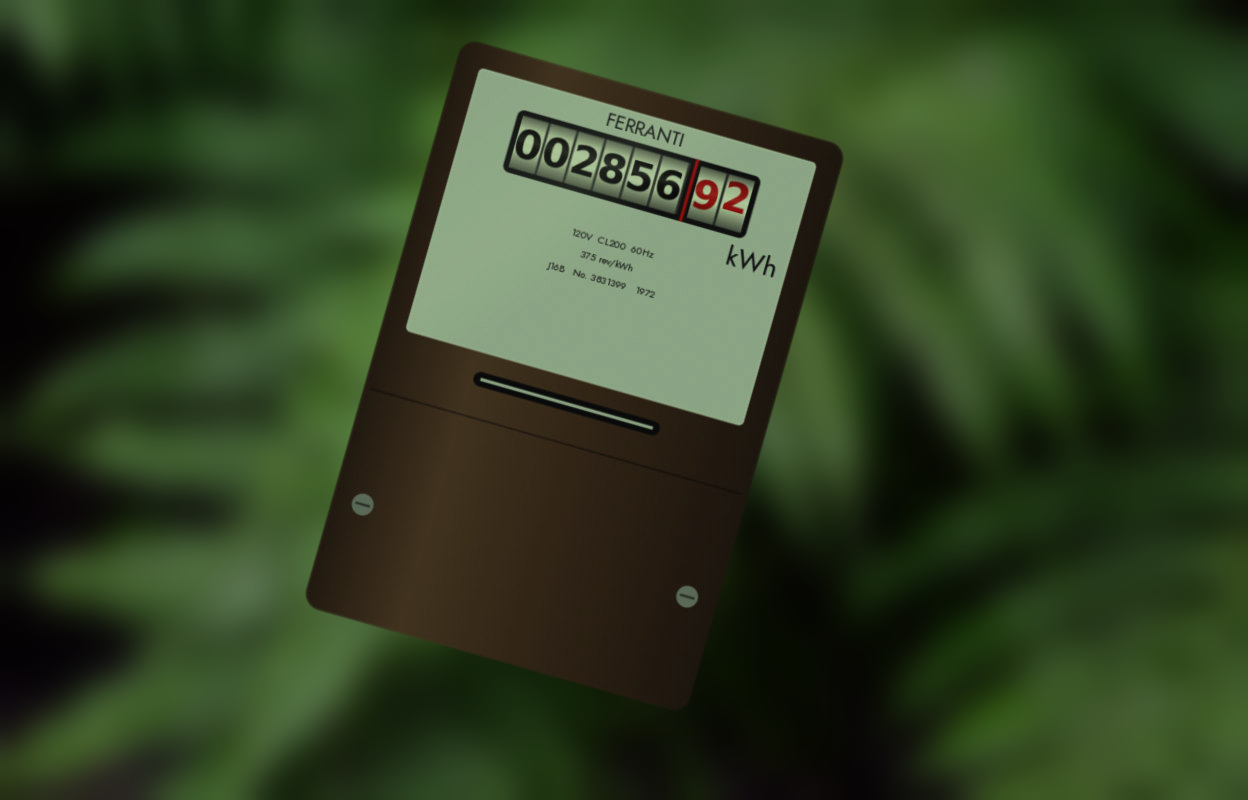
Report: 2856.92,kWh
